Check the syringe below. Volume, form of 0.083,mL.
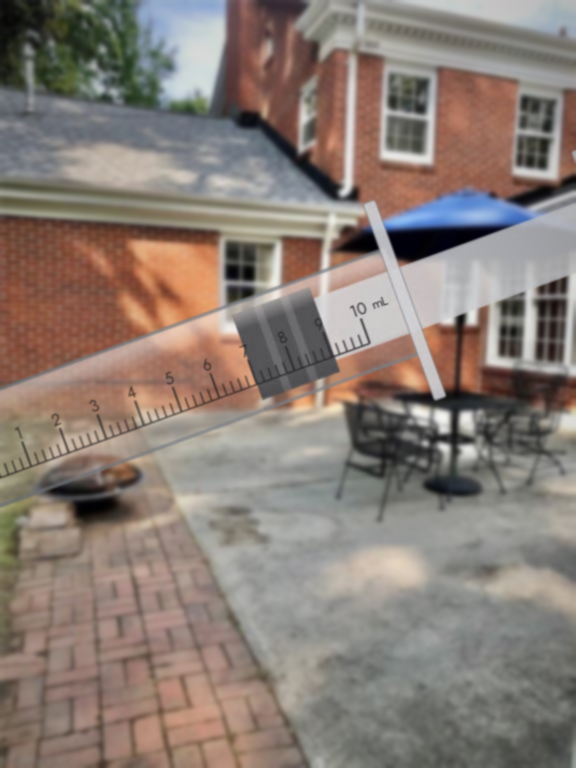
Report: 7,mL
